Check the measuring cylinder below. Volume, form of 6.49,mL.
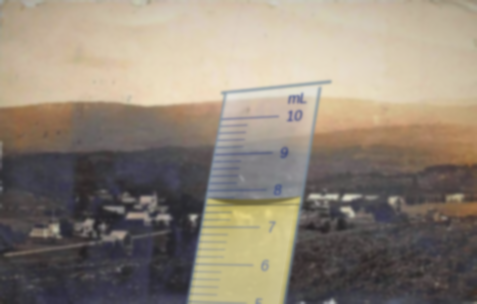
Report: 7.6,mL
